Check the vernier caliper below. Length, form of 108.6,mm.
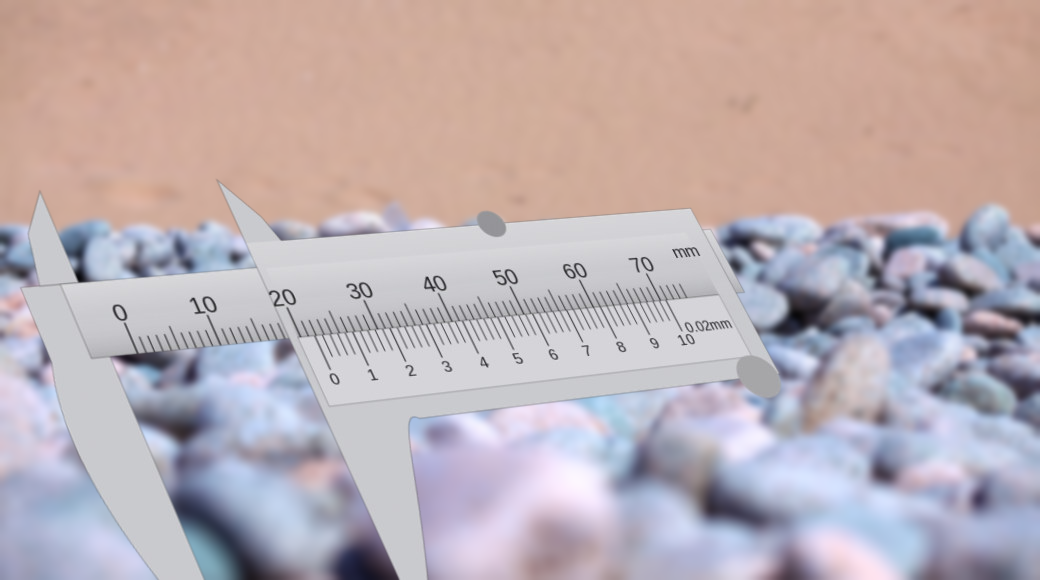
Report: 21.8,mm
